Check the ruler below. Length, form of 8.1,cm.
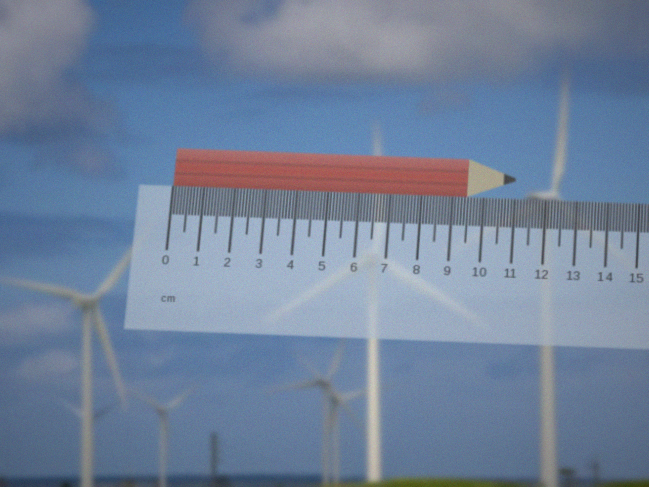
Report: 11,cm
